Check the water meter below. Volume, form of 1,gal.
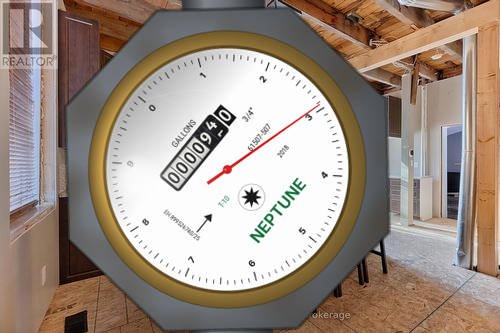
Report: 942.9,gal
